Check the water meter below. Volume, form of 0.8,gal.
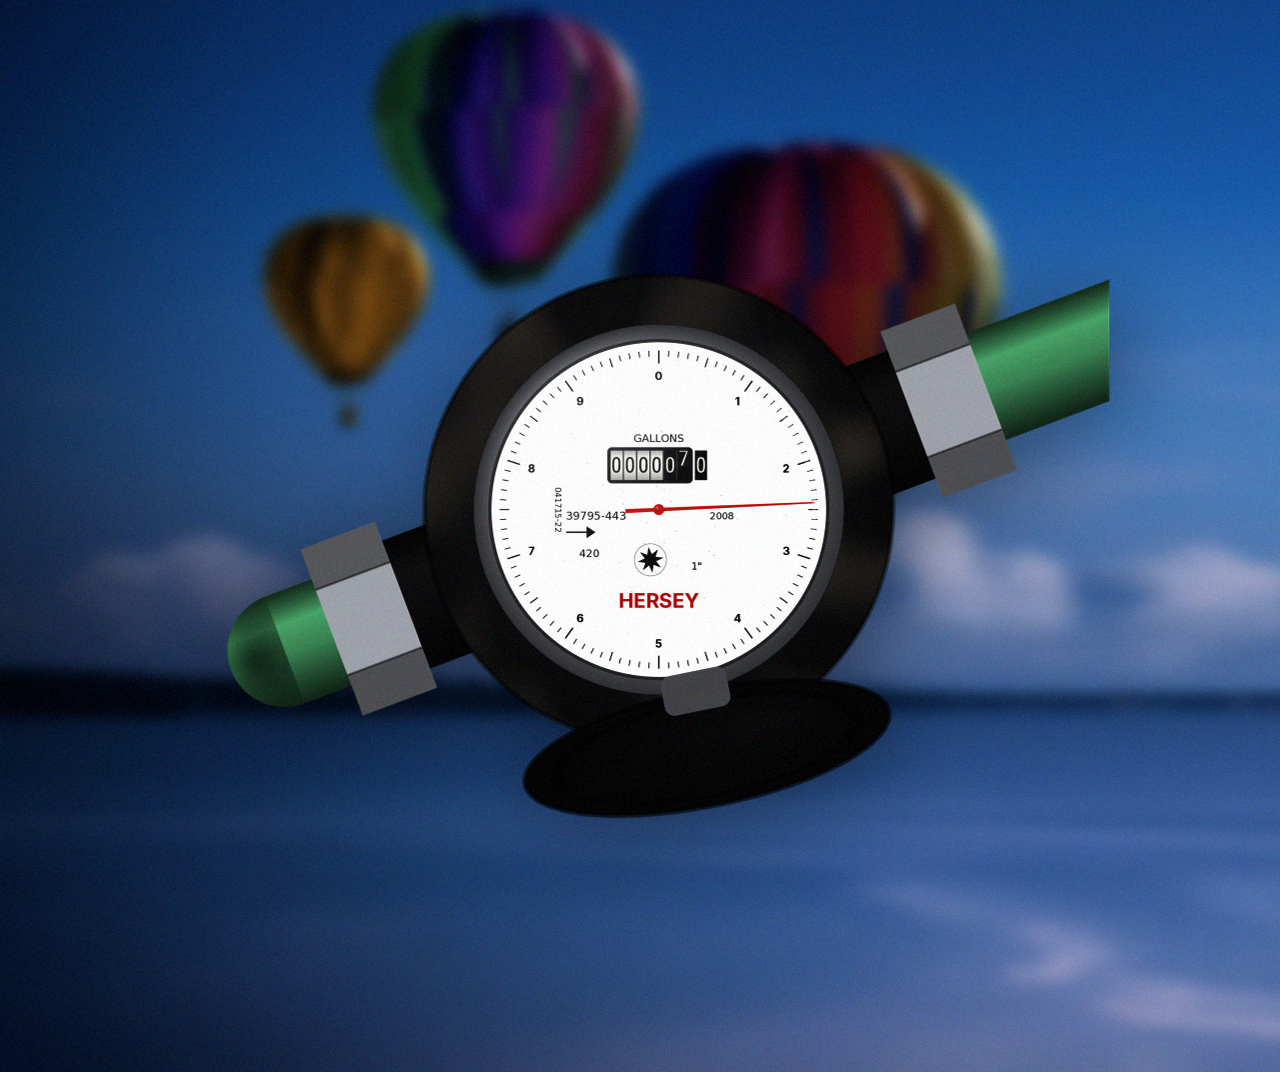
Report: 72.4,gal
